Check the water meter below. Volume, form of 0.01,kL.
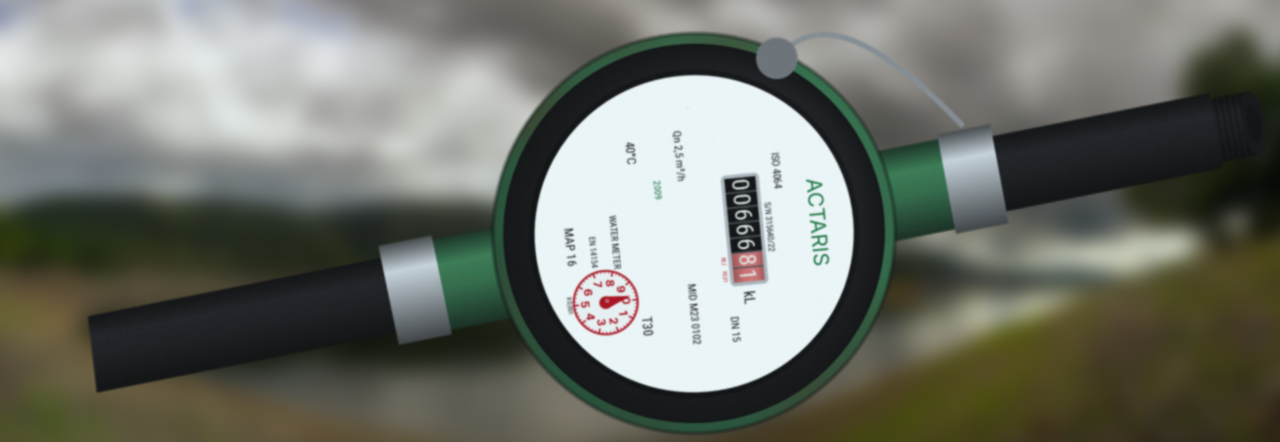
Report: 666.809,kL
